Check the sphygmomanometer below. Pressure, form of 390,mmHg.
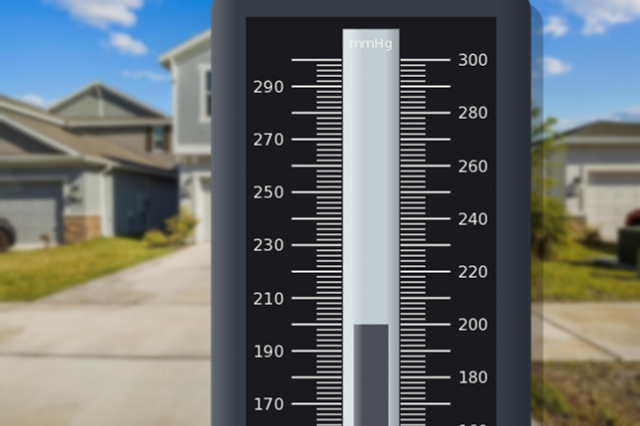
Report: 200,mmHg
